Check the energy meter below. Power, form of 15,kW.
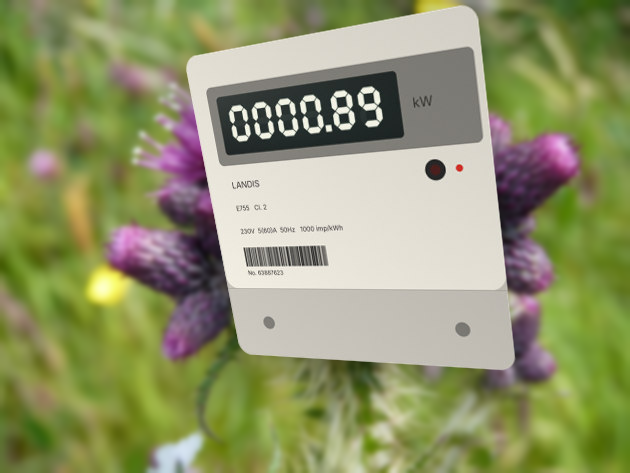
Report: 0.89,kW
